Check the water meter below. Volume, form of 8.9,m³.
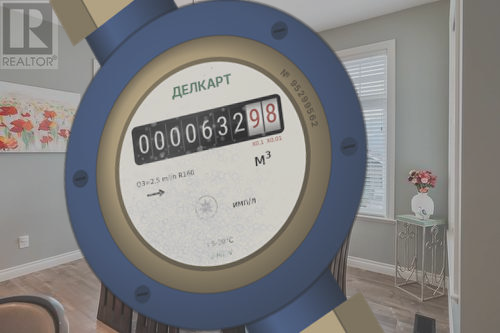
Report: 632.98,m³
